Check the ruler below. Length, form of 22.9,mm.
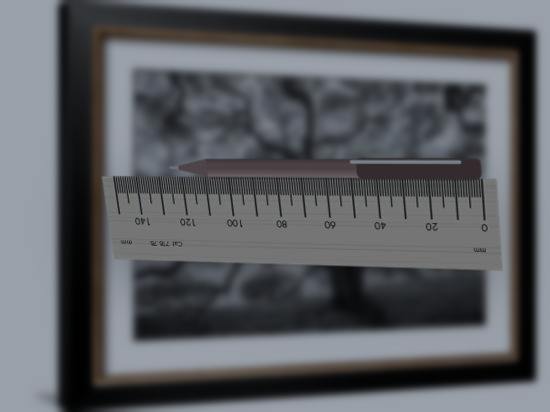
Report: 125,mm
